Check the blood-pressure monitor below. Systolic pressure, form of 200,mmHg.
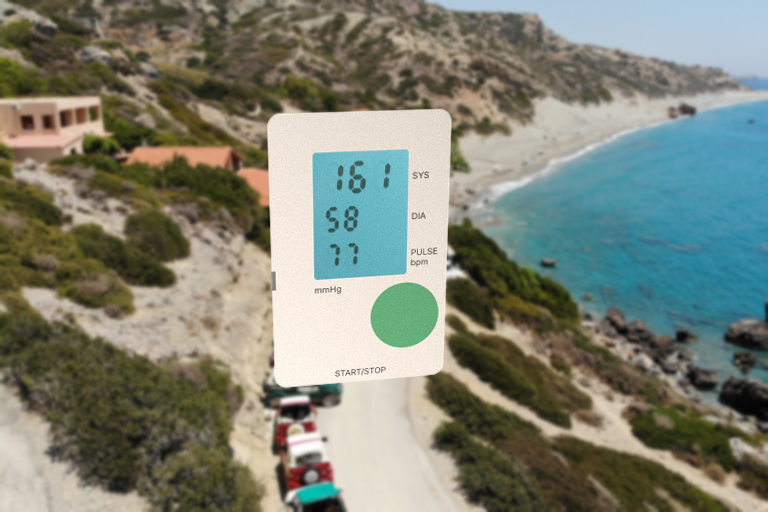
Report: 161,mmHg
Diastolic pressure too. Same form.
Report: 58,mmHg
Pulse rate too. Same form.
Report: 77,bpm
